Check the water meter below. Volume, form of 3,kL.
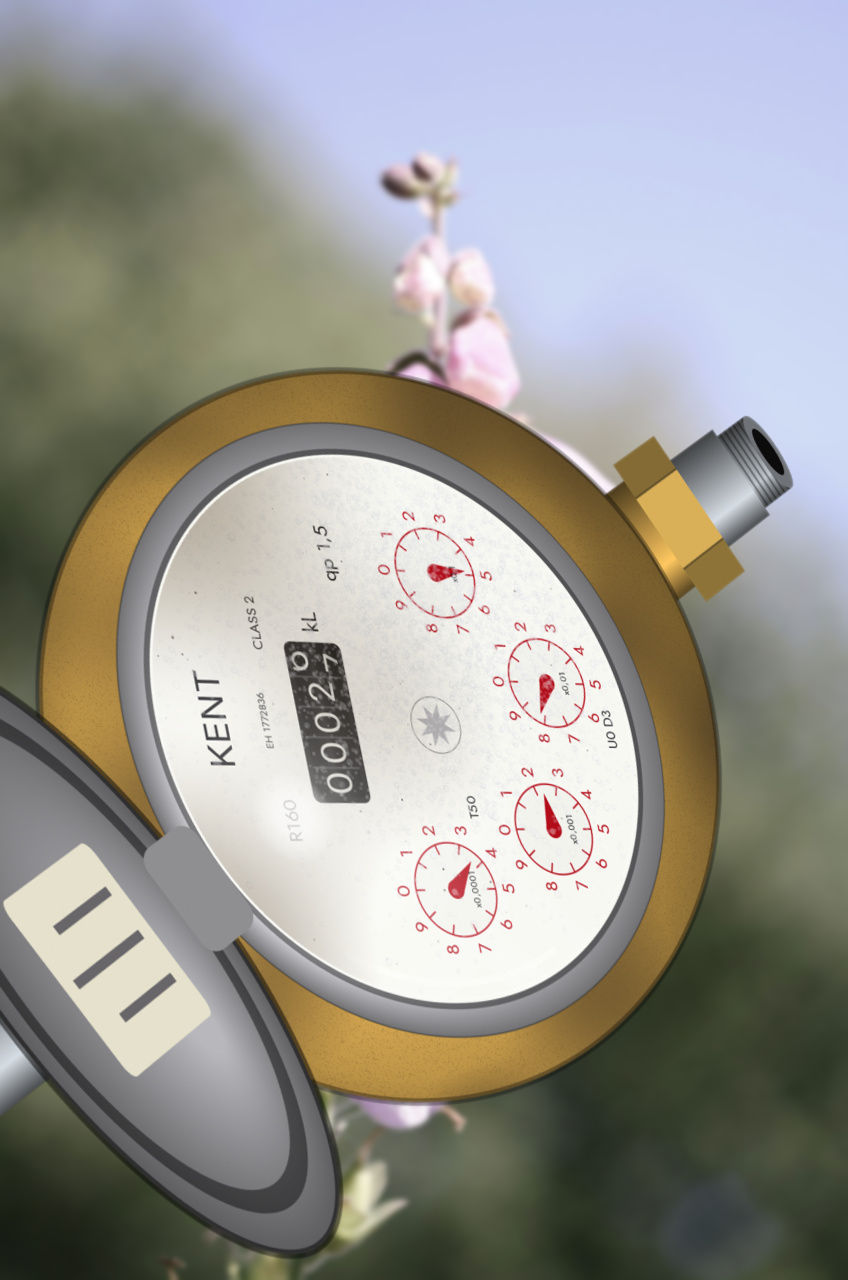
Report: 26.4823,kL
